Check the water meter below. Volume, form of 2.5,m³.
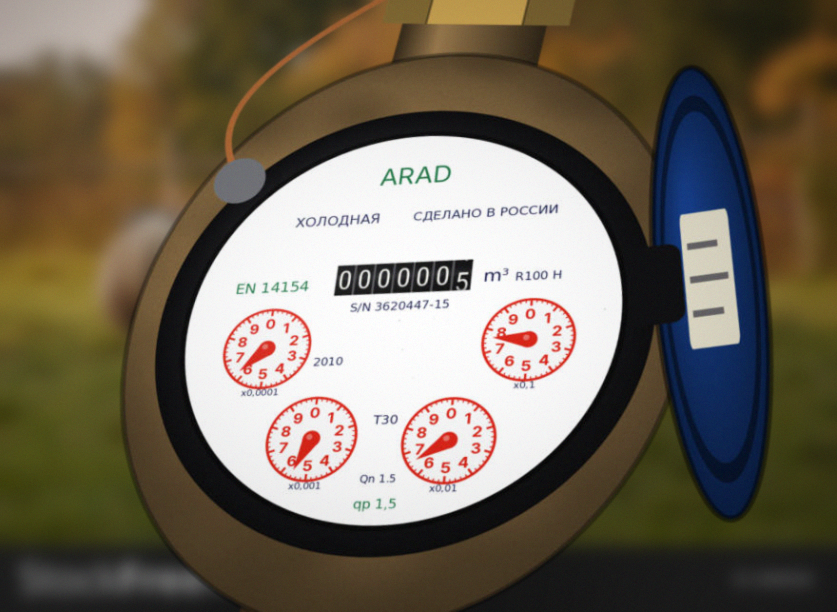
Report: 4.7656,m³
